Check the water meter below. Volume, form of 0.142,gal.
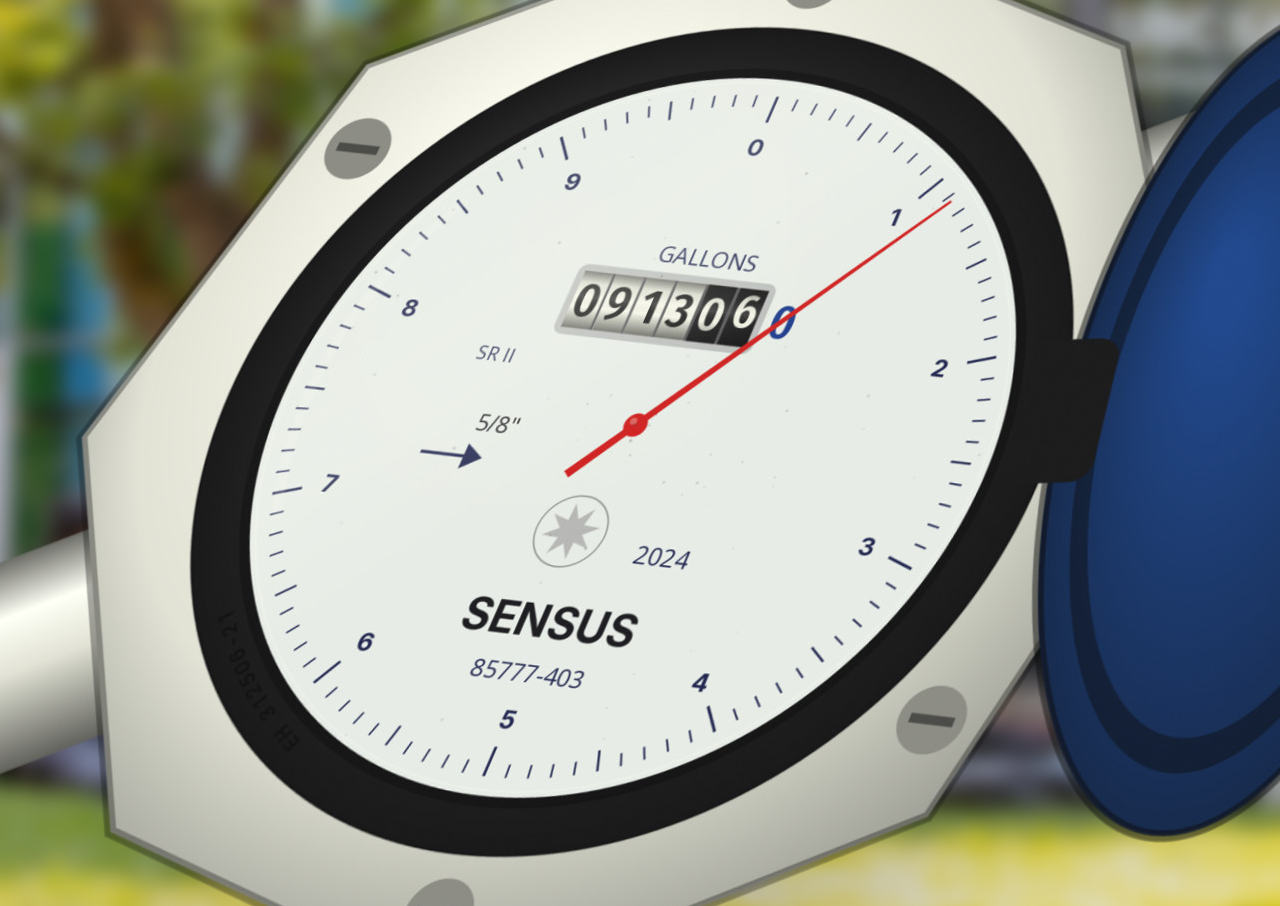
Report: 913061.1,gal
